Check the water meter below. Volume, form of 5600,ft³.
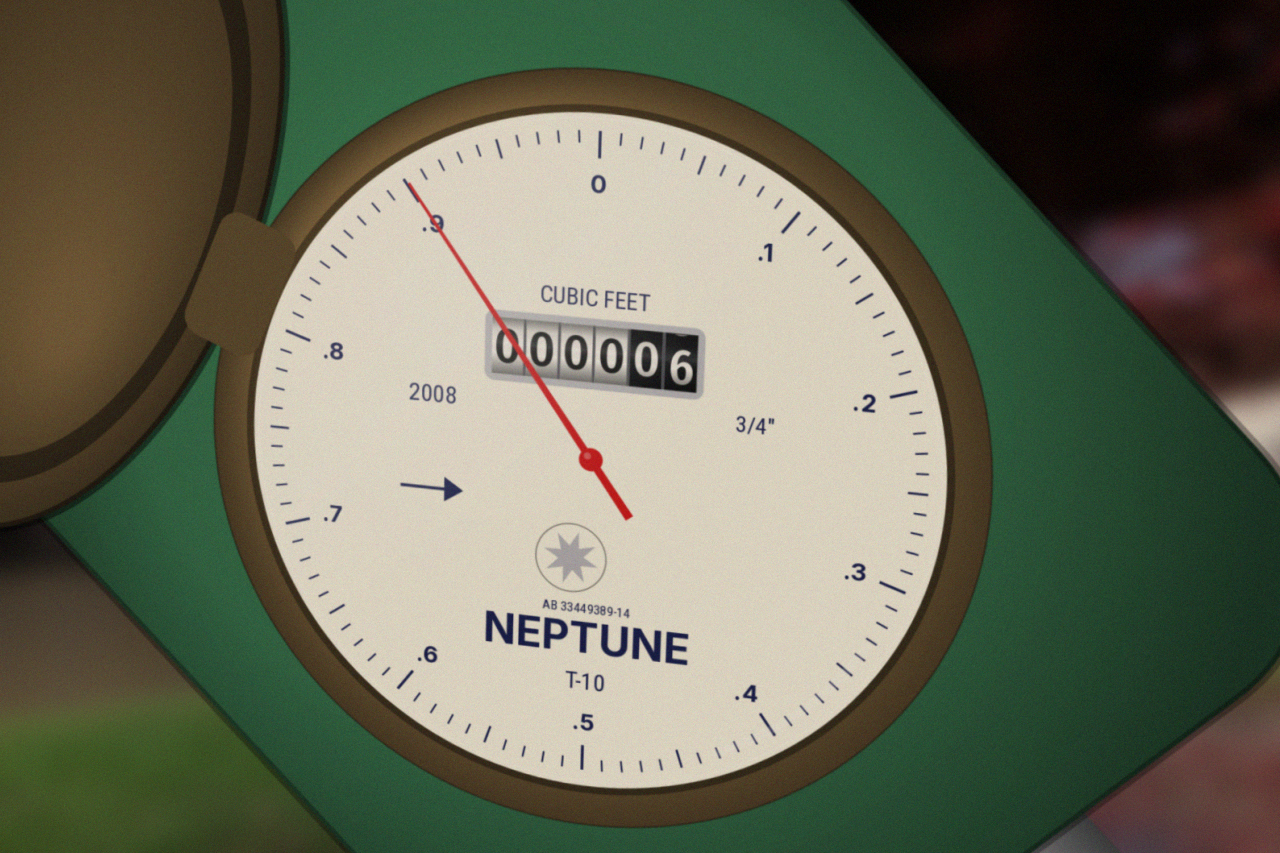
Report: 5.90,ft³
